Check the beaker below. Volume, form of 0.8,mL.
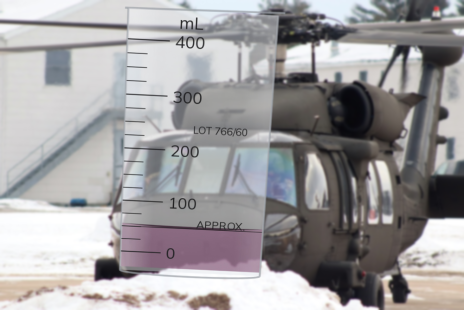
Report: 50,mL
